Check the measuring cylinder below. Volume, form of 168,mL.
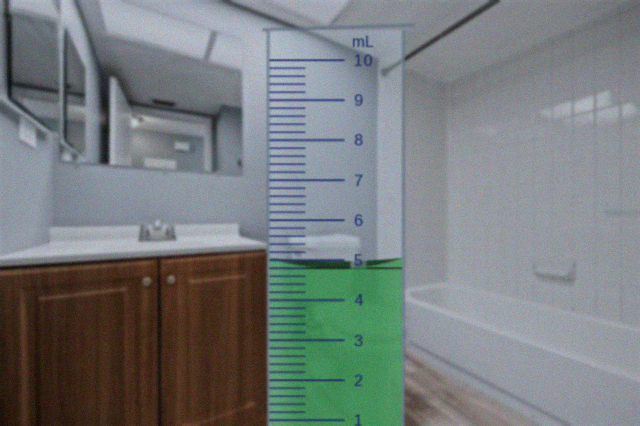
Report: 4.8,mL
